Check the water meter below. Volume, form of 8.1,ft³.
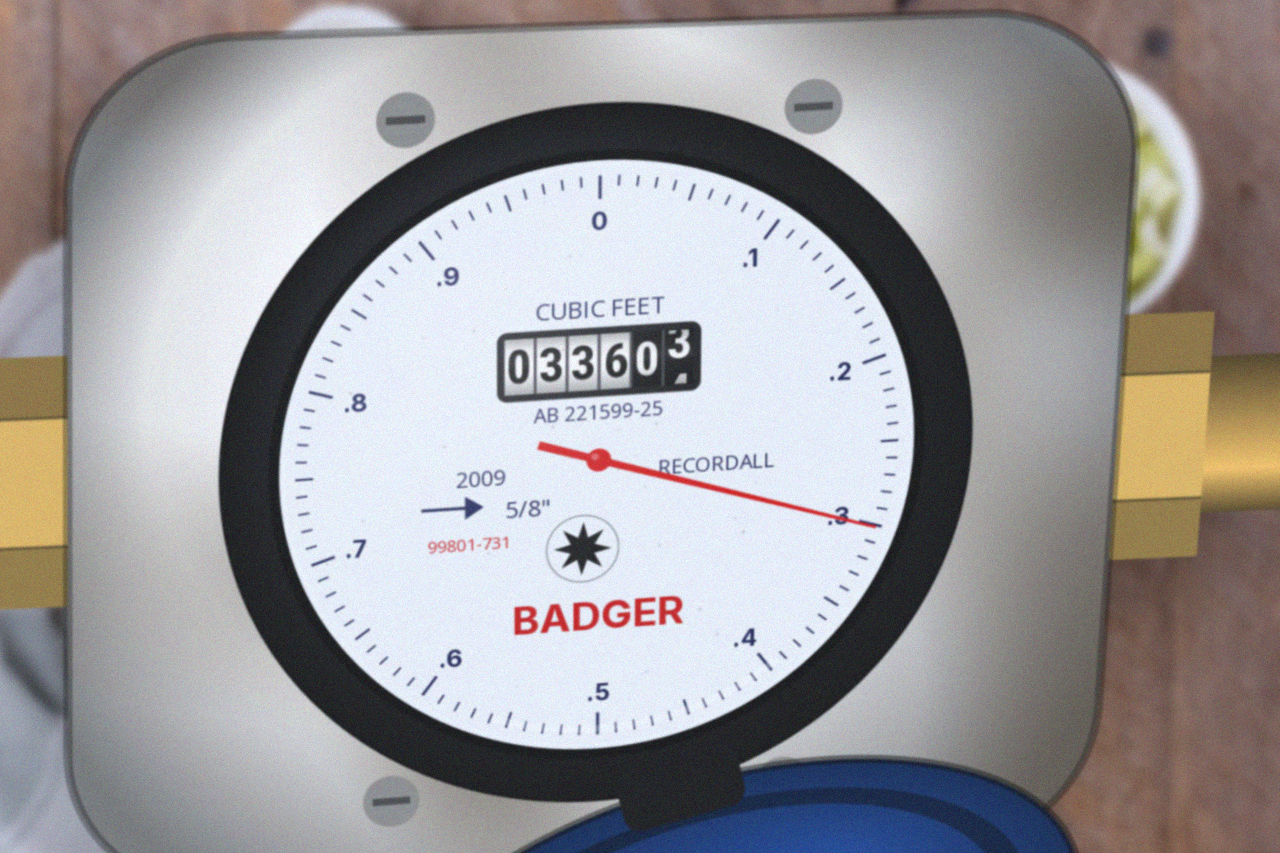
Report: 33603.30,ft³
